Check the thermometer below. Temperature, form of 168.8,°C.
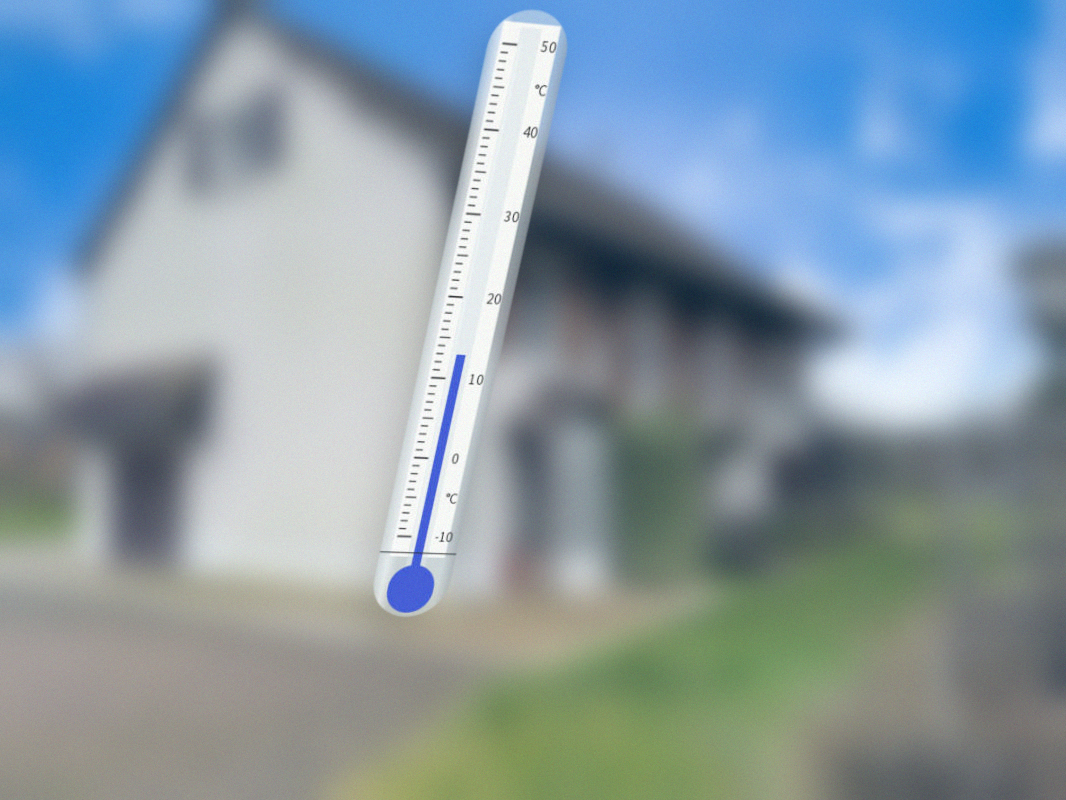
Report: 13,°C
